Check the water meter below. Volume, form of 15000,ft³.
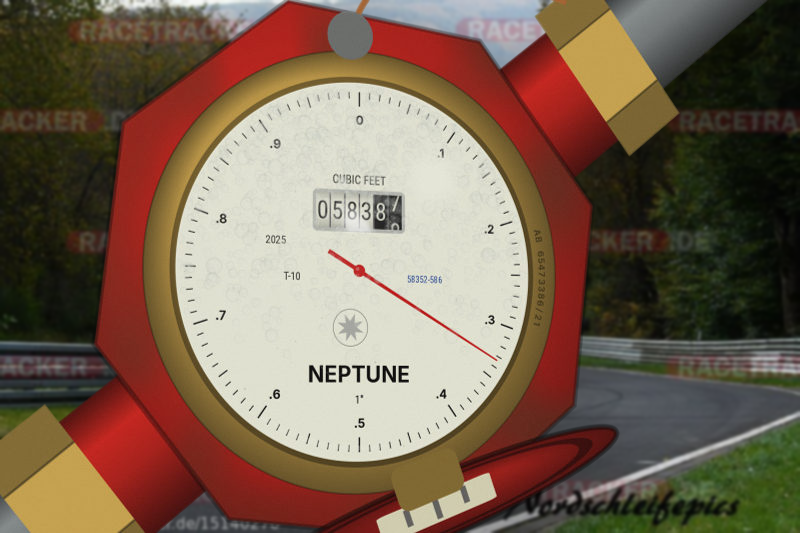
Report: 58387.33,ft³
